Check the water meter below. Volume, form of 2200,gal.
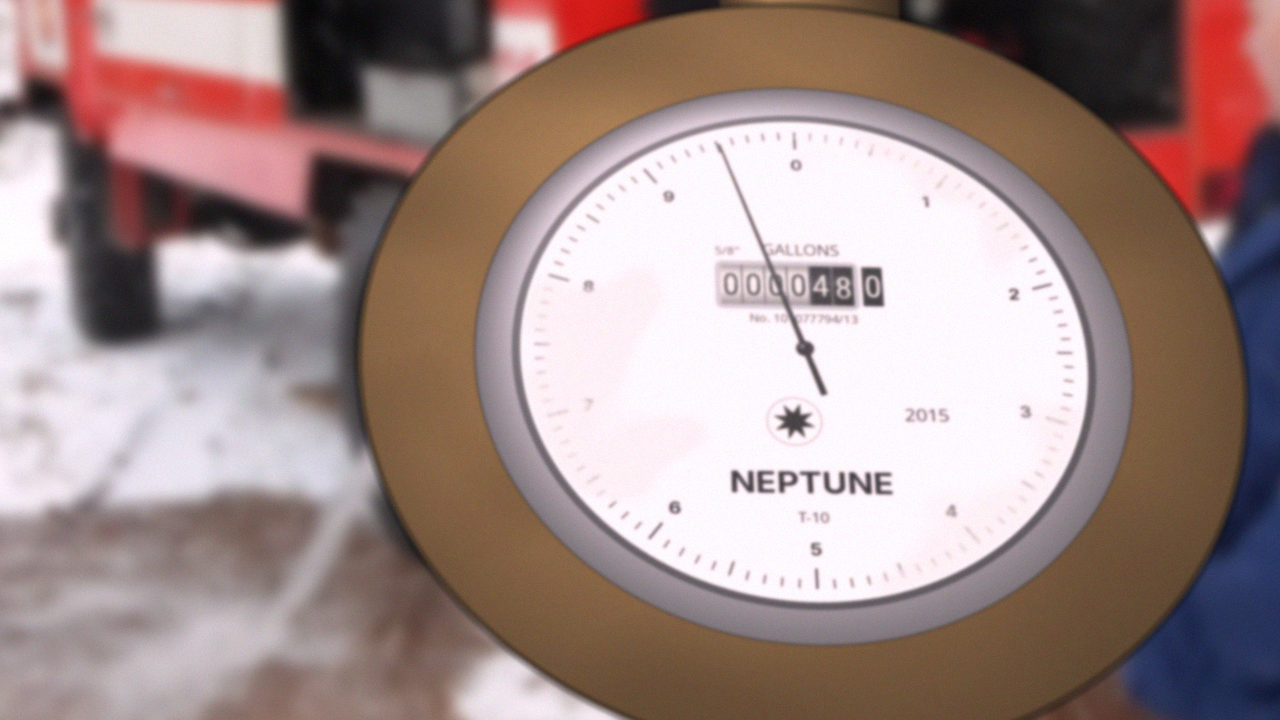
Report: 479.5,gal
